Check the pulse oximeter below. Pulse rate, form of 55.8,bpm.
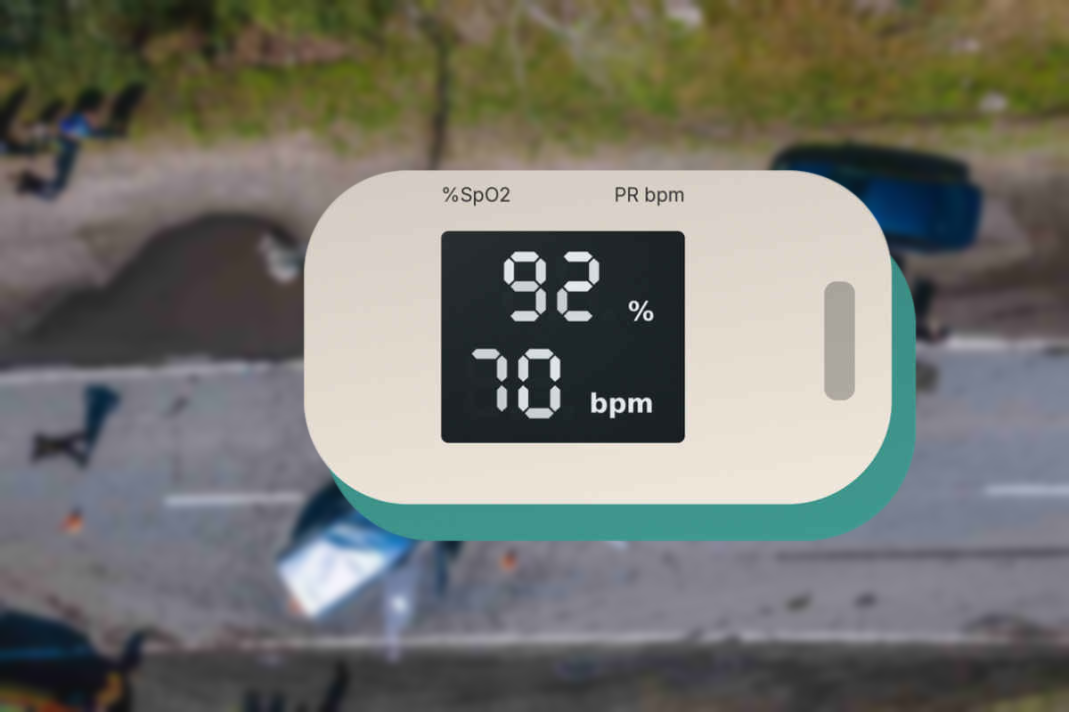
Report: 70,bpm
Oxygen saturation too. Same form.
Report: 92,%
